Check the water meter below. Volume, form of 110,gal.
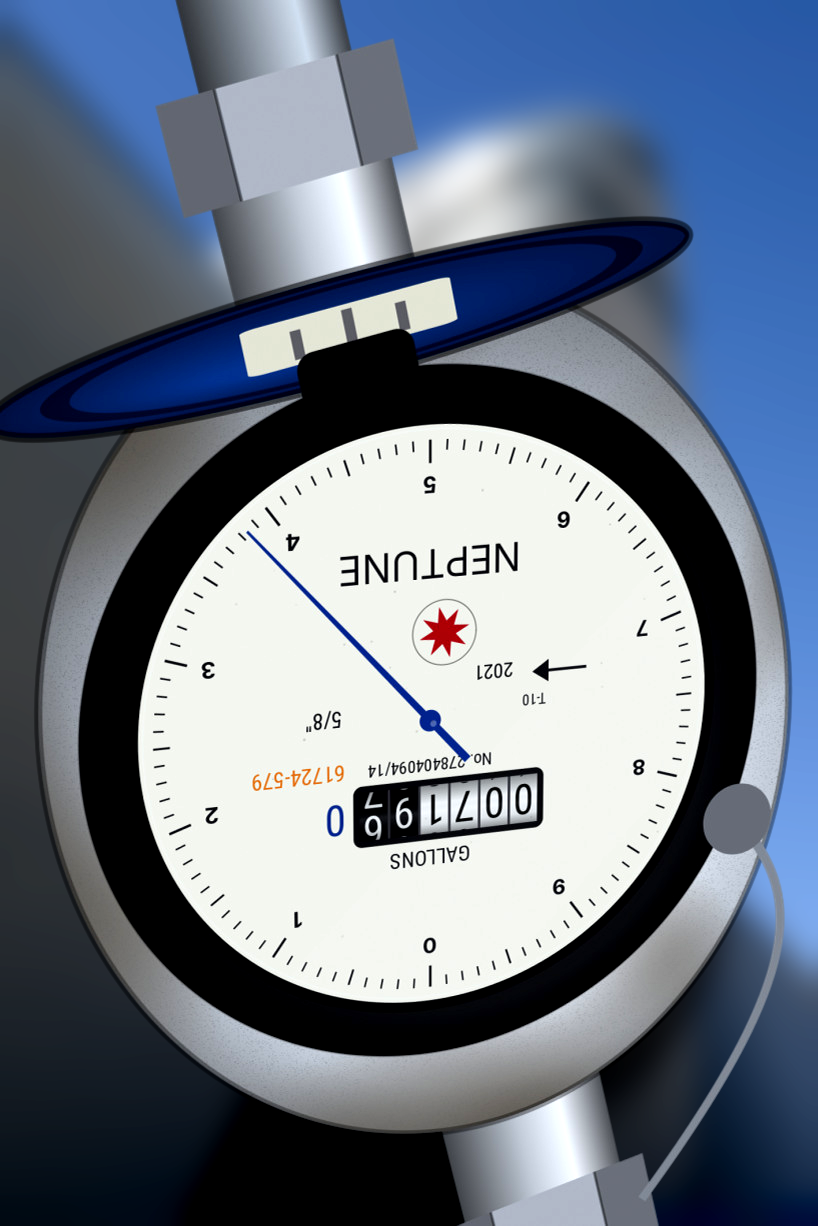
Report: 71963.8,gal
